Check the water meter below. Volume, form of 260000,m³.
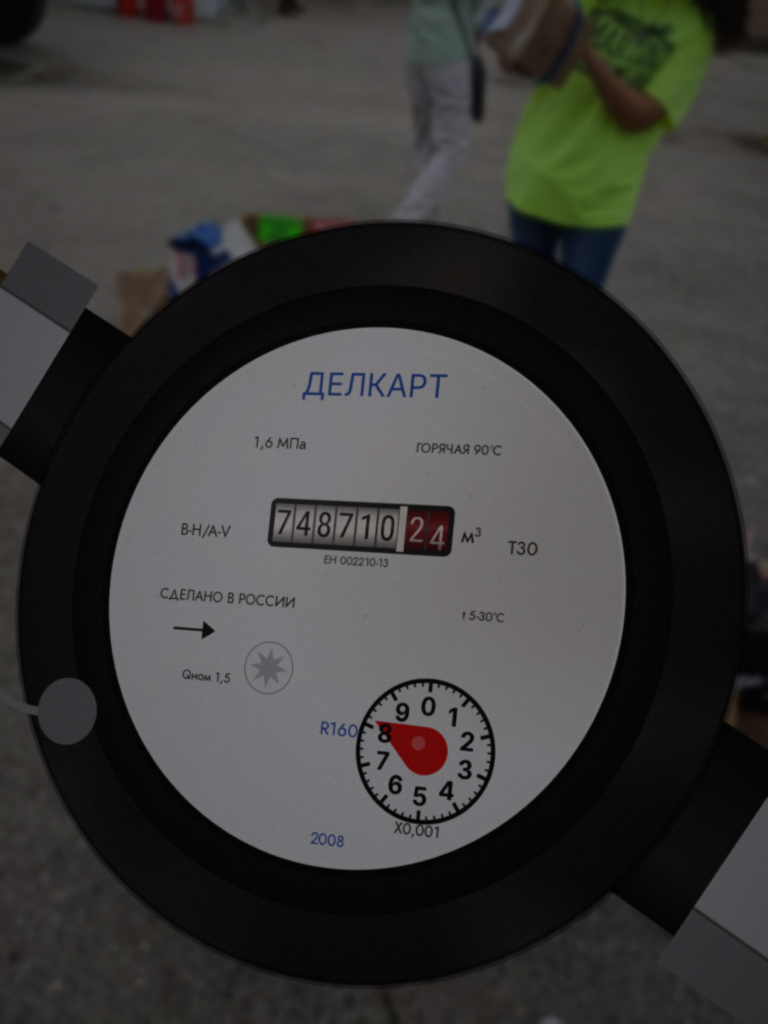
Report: 748710.238,m³
